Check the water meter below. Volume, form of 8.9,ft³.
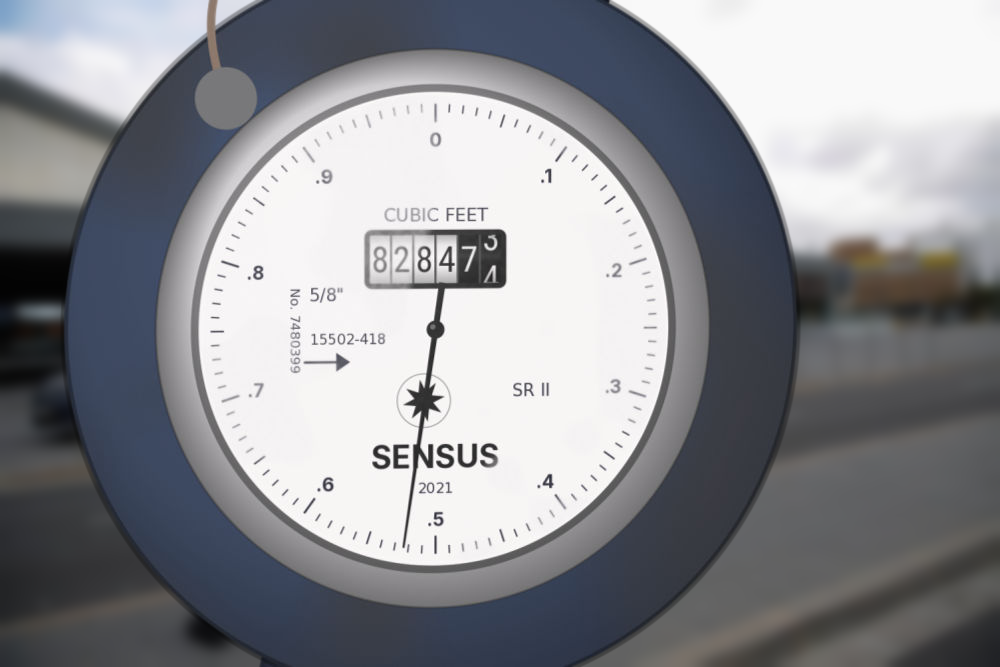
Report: 828473.52,ft³
